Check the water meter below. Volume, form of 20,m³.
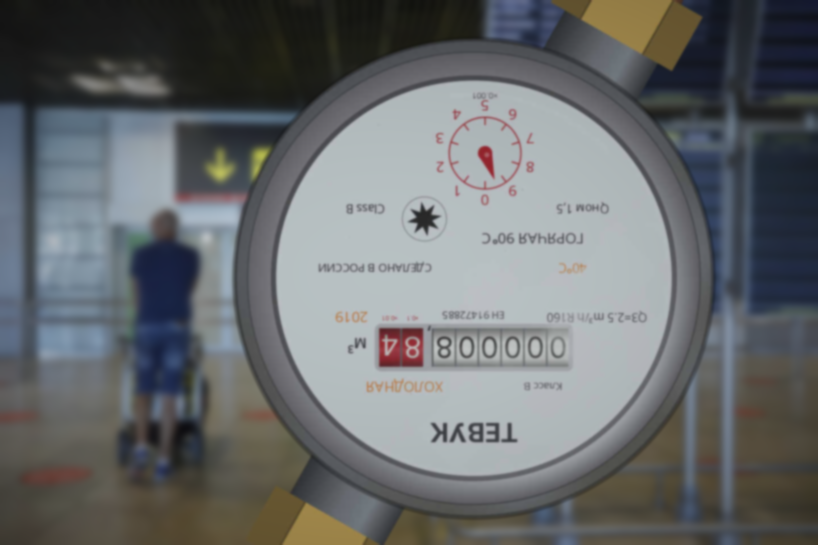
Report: 8.839,m³
